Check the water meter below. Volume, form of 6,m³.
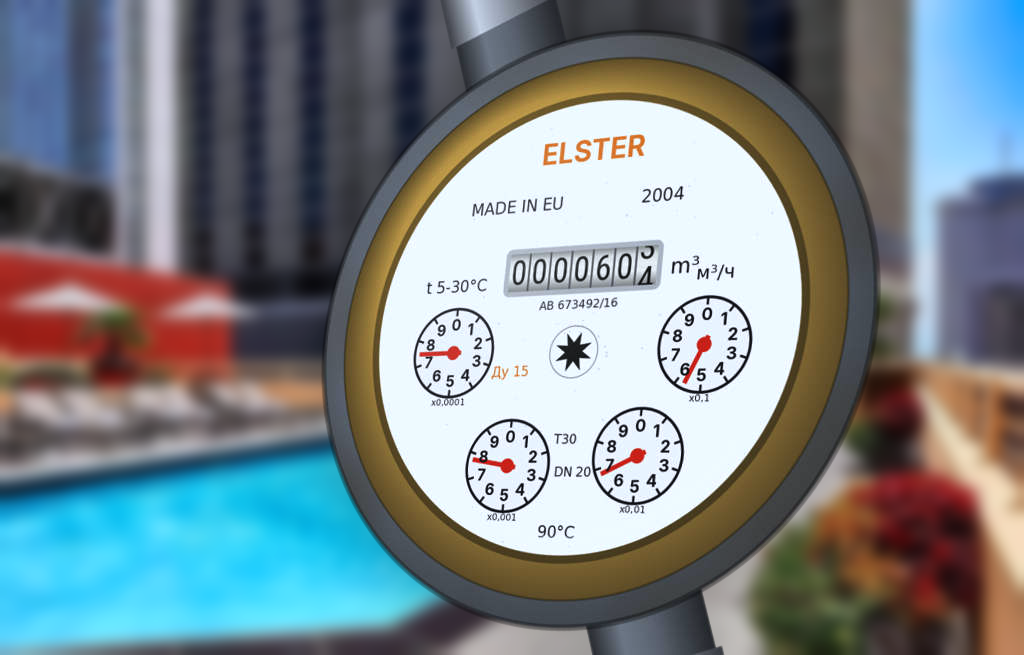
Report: 603.5677,m³
